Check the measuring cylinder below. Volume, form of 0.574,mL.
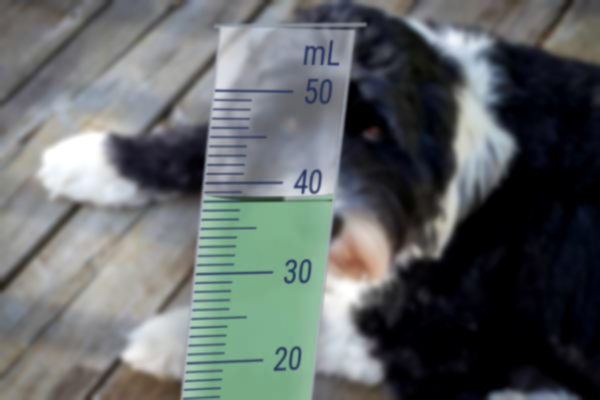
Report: 38,mL
